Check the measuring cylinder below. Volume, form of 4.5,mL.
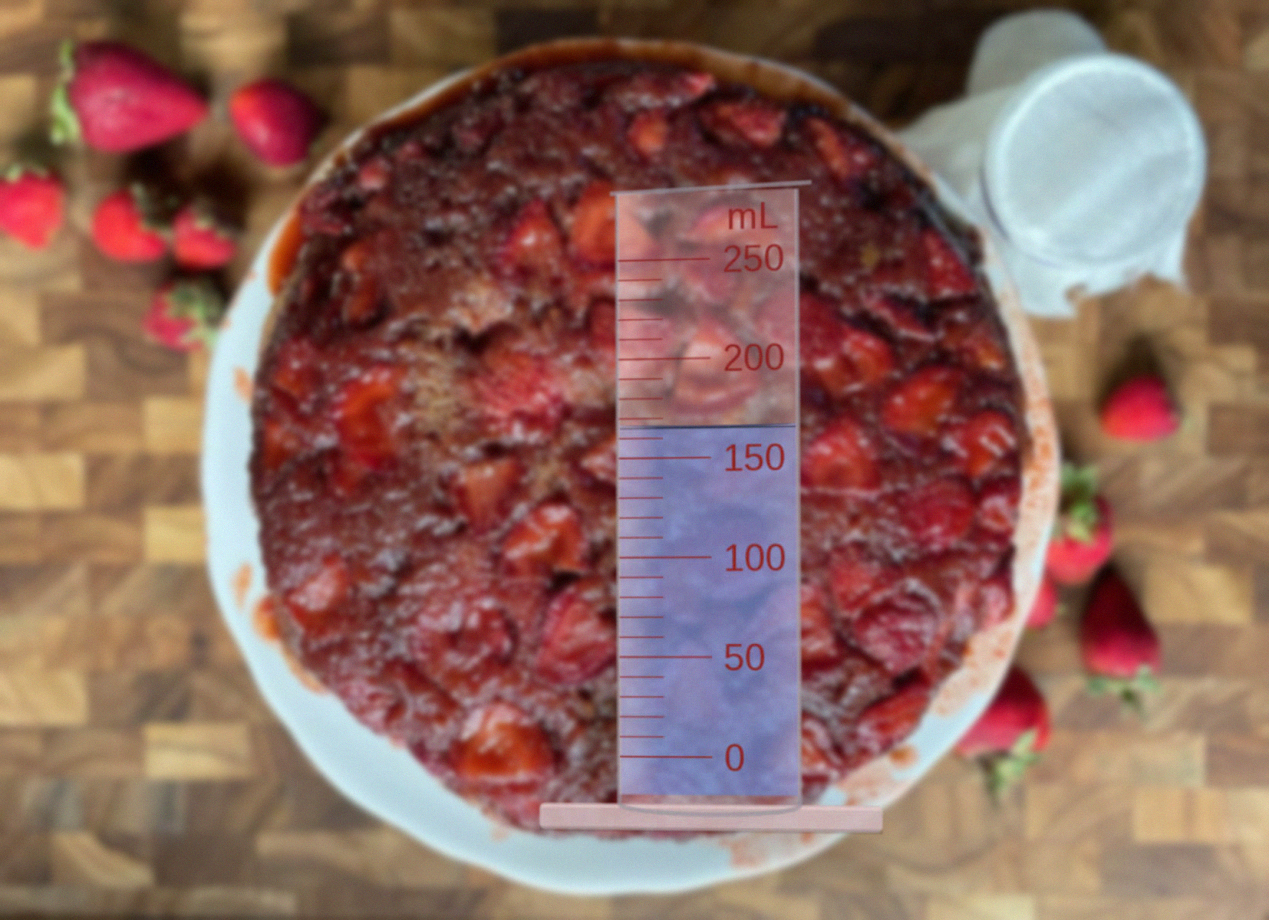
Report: 165,mL
